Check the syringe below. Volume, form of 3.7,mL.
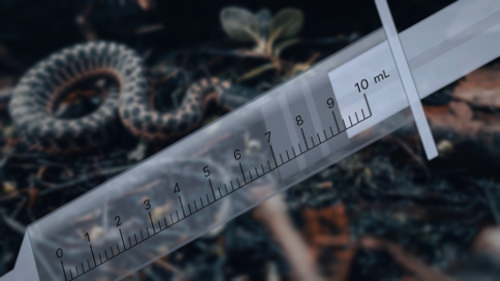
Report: 7,mL
